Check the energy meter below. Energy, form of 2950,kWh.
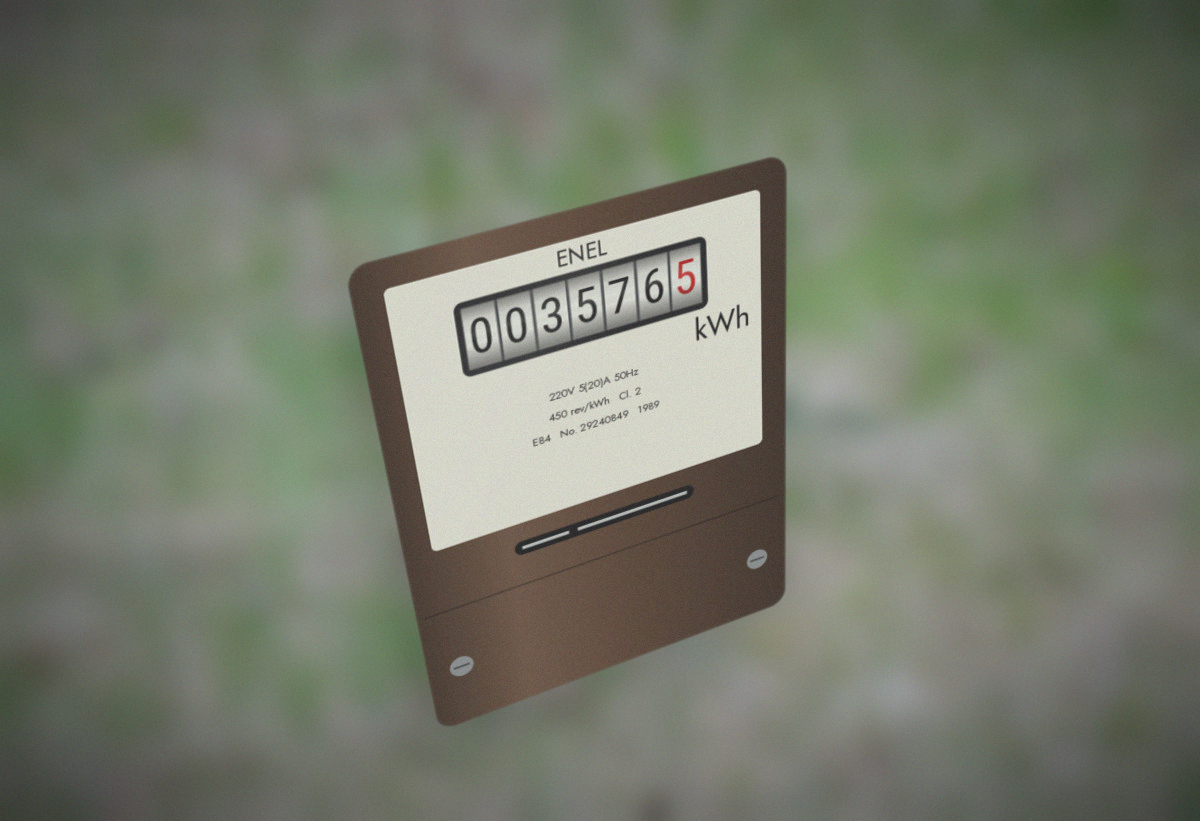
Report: 3576.5,kWh
